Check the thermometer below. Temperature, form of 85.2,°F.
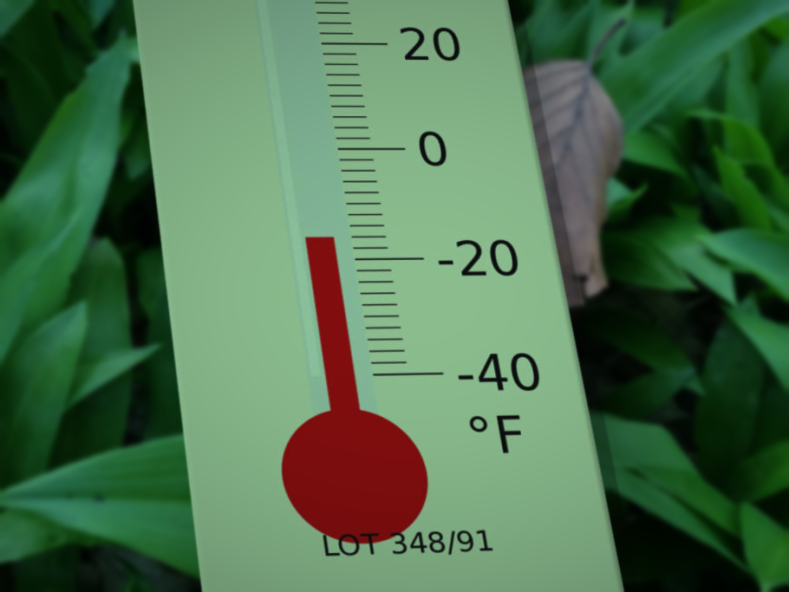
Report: -16,°F
